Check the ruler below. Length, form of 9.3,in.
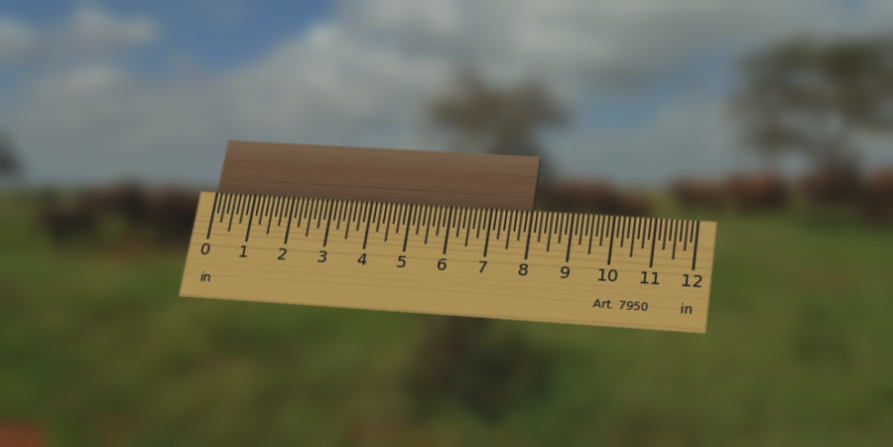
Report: 8,in
